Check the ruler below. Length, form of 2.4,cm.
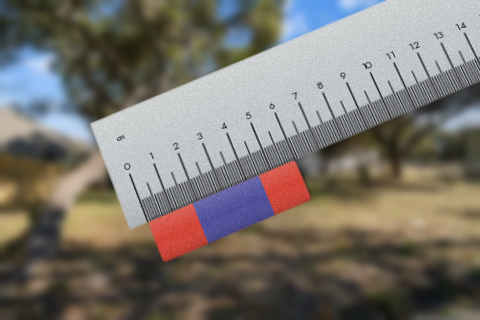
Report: 6,cm
